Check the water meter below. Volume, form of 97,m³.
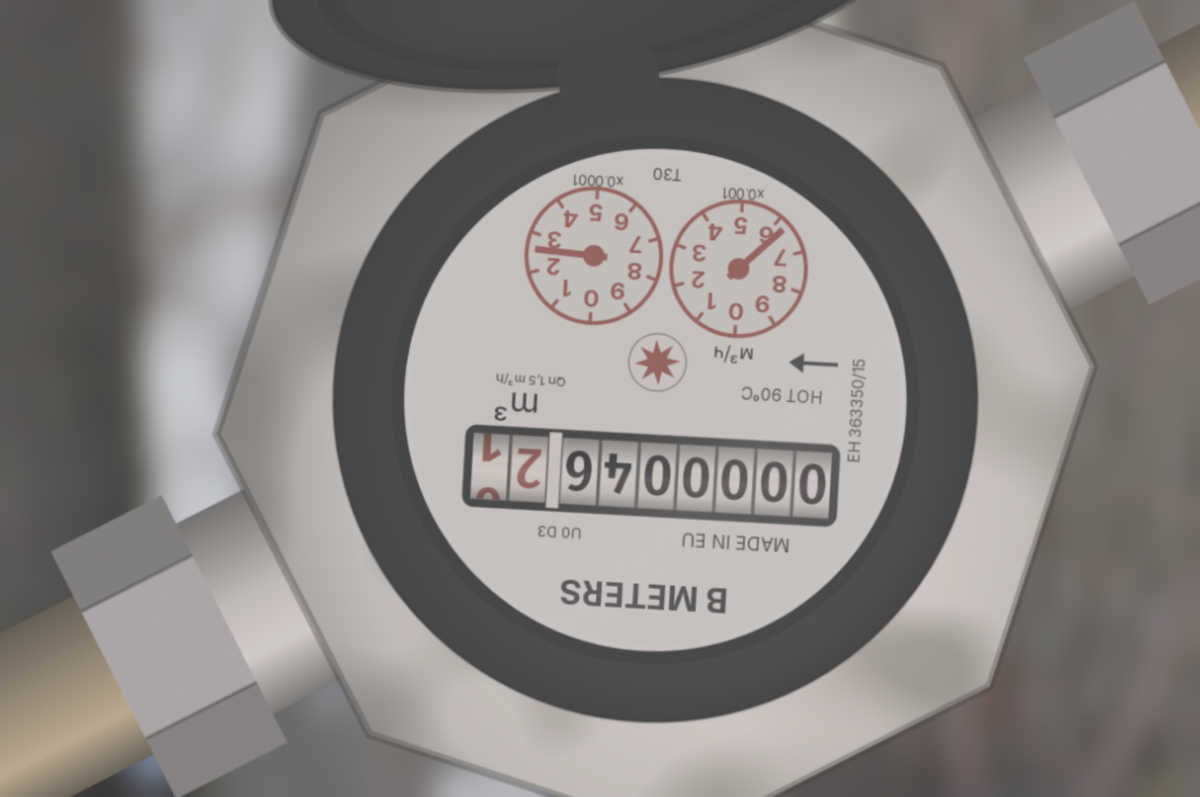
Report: 46.2062,m³
